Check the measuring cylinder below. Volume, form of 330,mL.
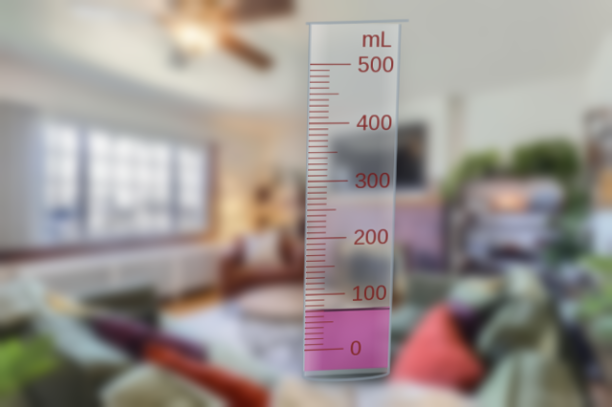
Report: 70,mL
